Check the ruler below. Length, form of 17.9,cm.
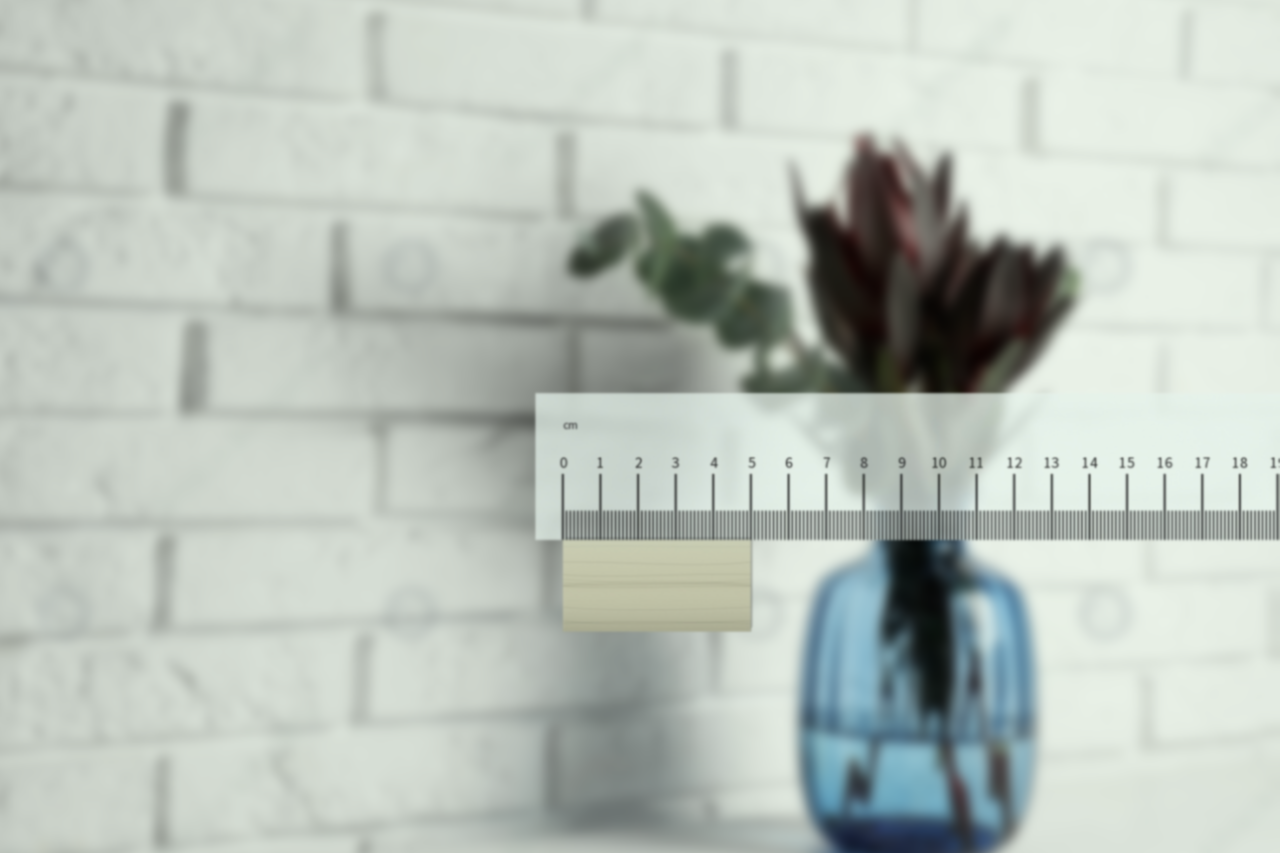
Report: 5,cm
